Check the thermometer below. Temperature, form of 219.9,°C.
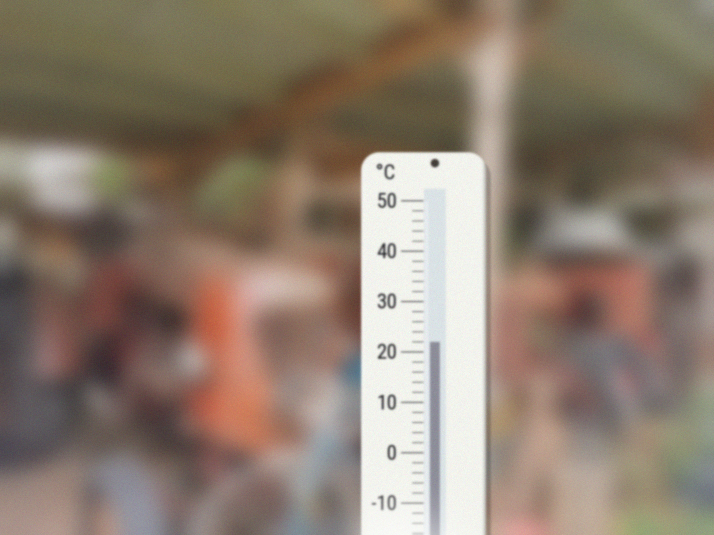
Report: 22,°C
